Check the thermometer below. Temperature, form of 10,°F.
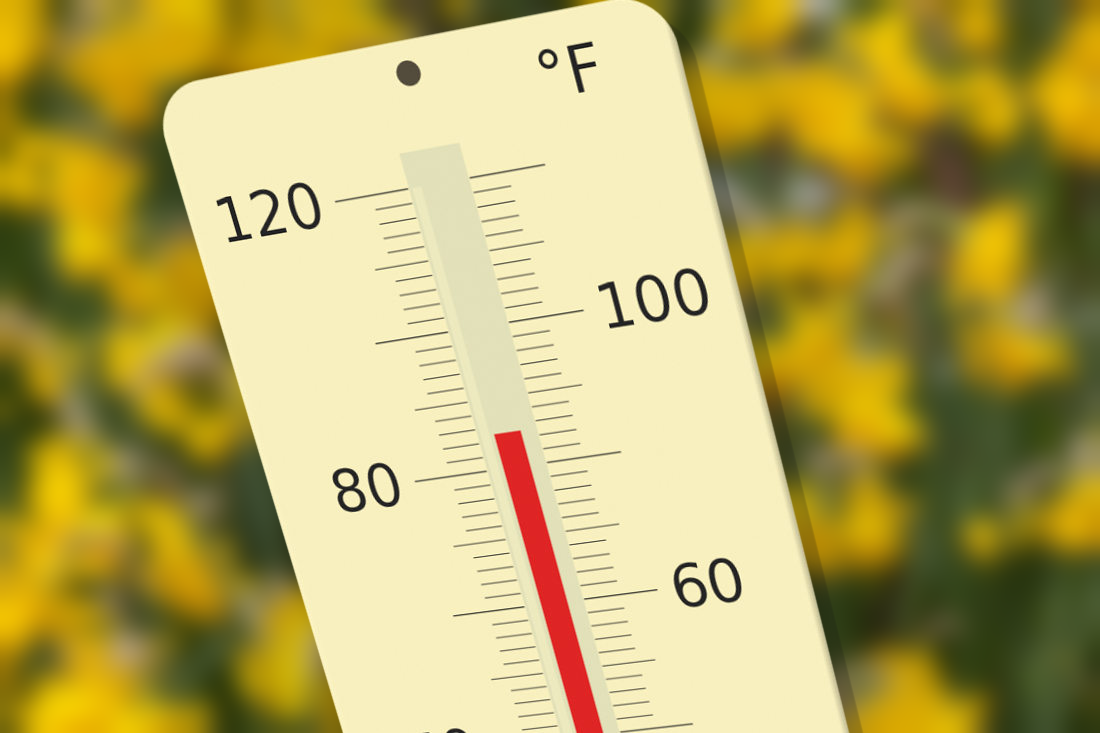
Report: 85,°F
